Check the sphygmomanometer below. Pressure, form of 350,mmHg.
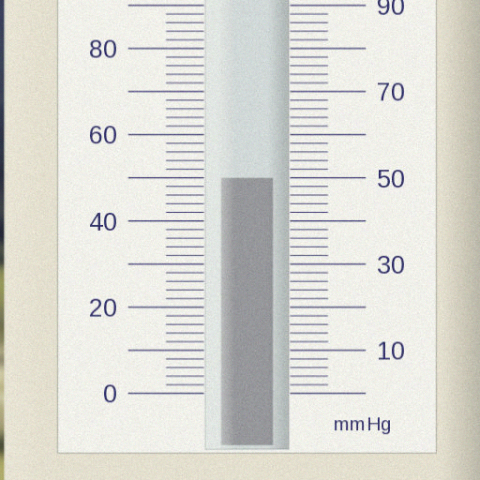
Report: 50,mmHg
